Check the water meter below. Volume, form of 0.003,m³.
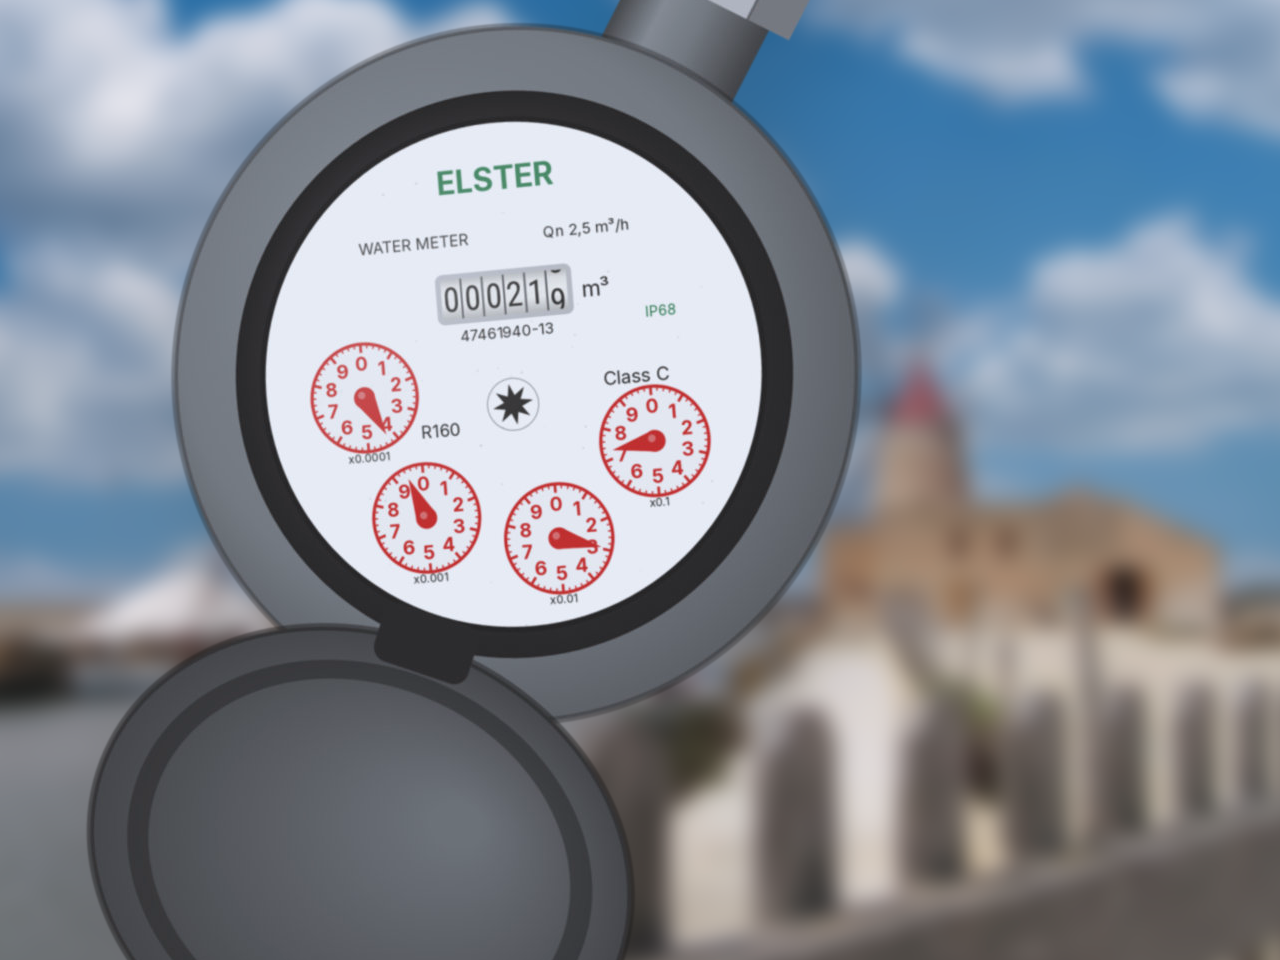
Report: 218.7294,m³
